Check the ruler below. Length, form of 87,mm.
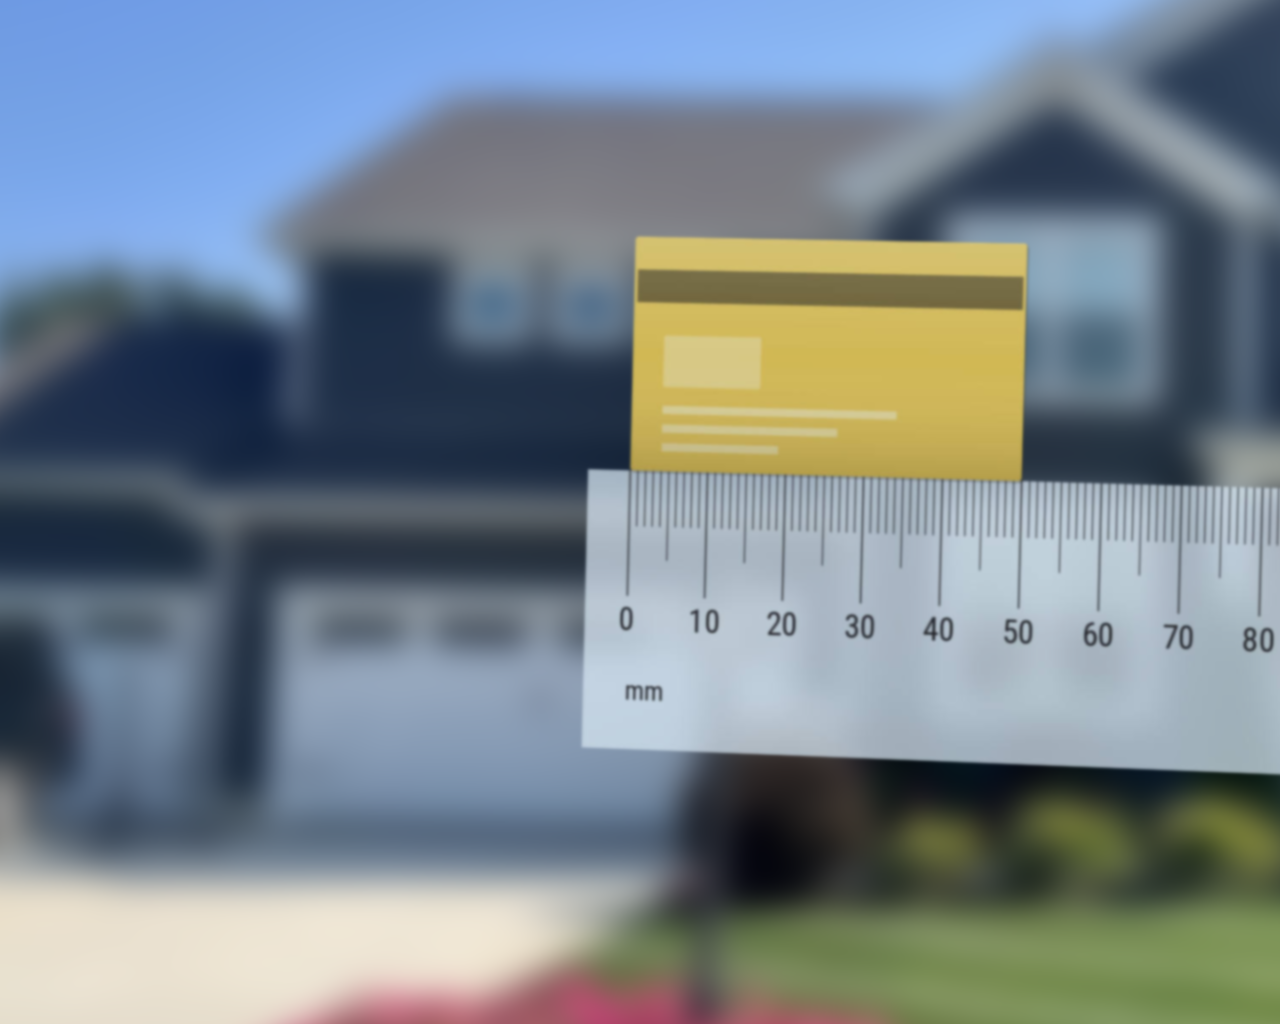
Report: 50,mm
